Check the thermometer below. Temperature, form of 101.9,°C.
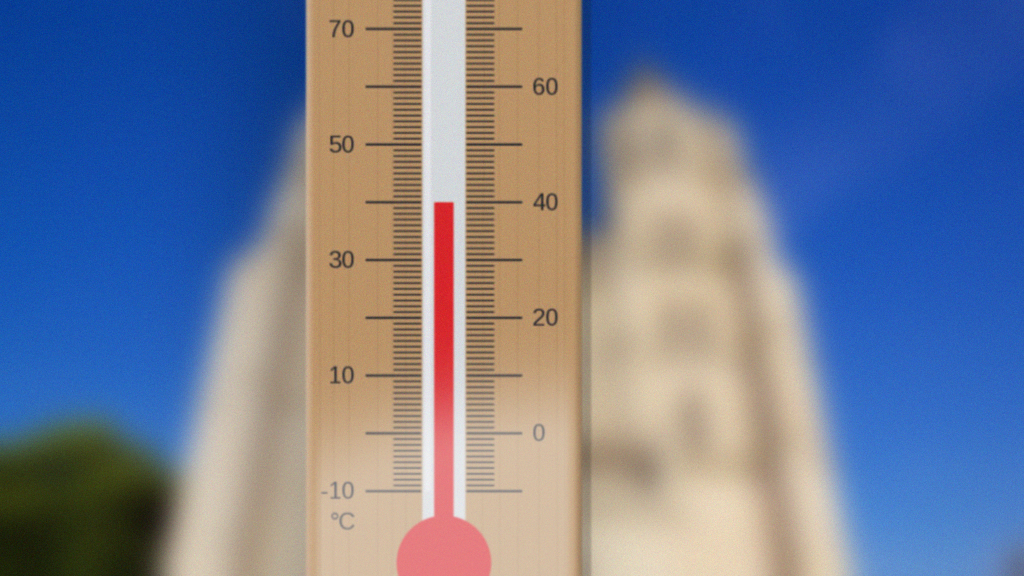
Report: 40,°C
